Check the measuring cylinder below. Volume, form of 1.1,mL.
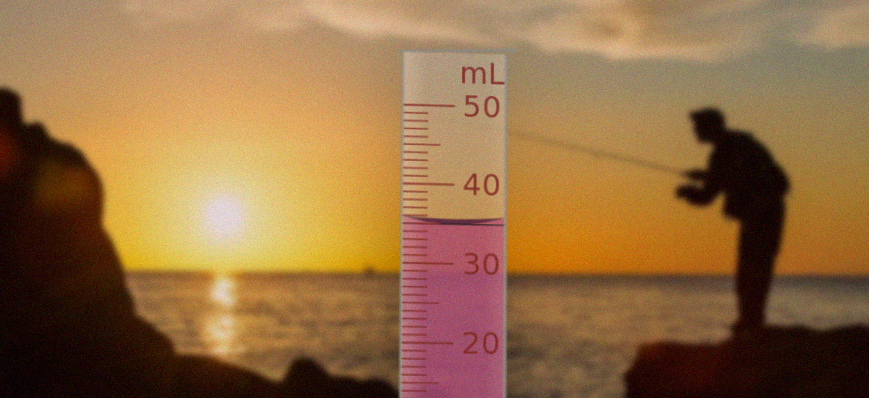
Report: 35,mL
